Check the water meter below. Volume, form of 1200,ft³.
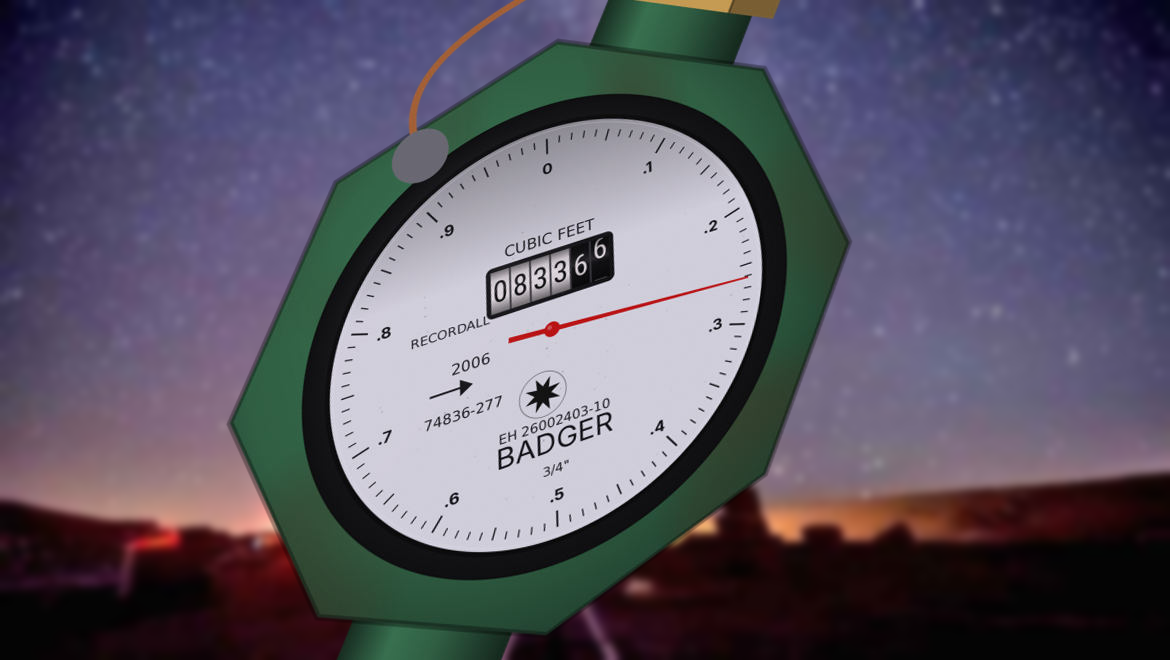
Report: 83366.26,ft³
